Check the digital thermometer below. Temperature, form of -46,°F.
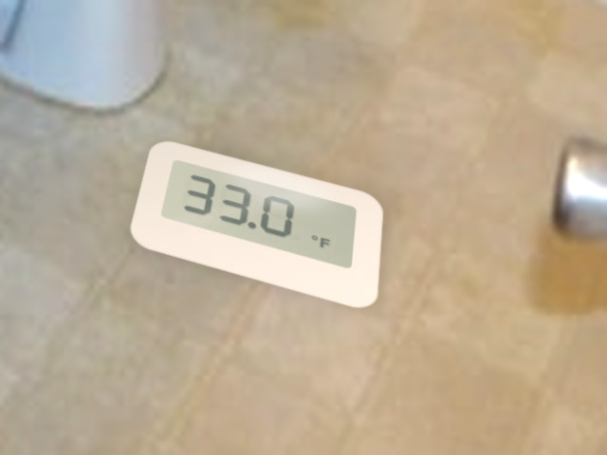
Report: 33.0,°F
